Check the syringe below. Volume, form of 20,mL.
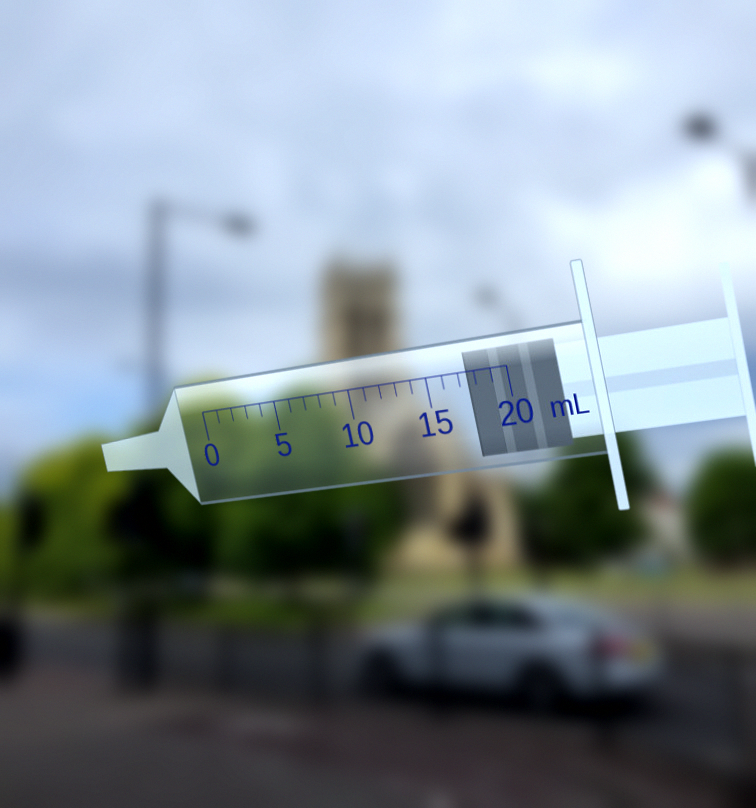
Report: 17.5,mL
